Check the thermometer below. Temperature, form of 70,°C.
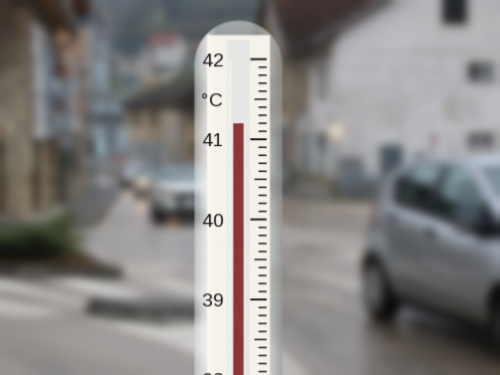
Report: 41.2,°C
